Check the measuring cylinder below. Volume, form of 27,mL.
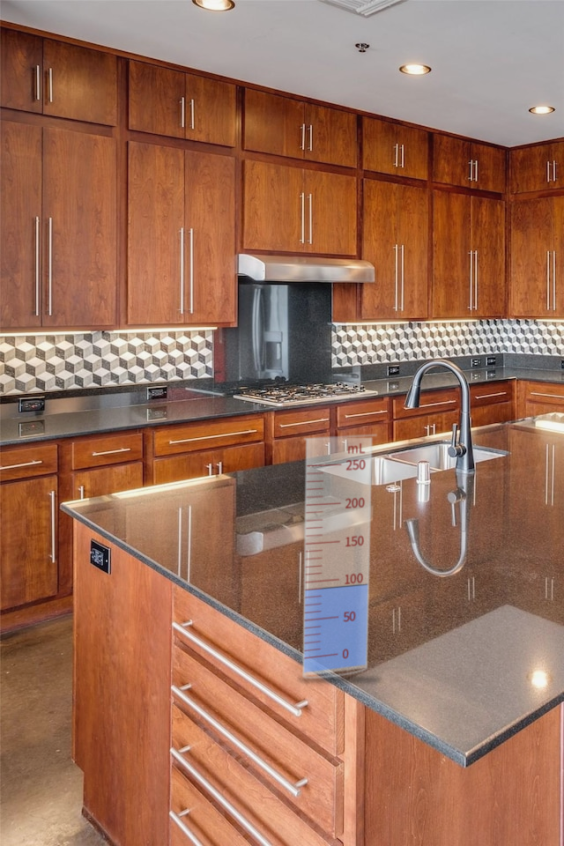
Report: 90,mL
